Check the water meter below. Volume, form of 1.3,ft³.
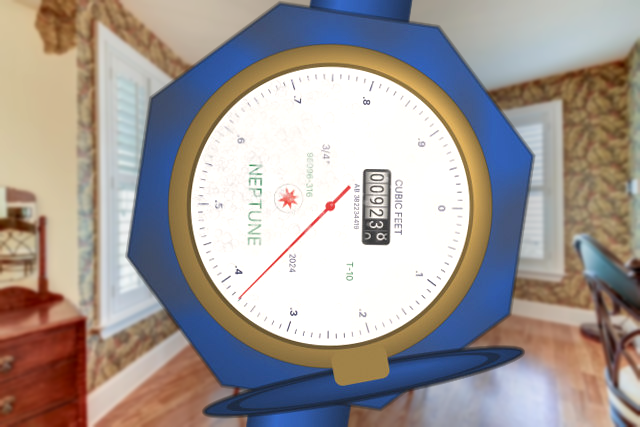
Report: 9238.37,ft³
